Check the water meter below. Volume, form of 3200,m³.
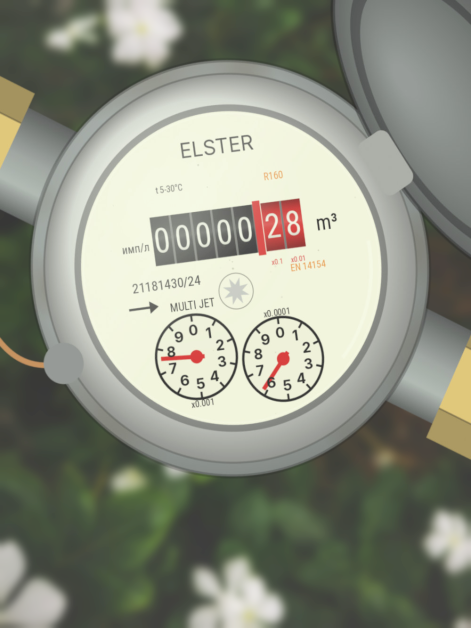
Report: 0.2876,m³
